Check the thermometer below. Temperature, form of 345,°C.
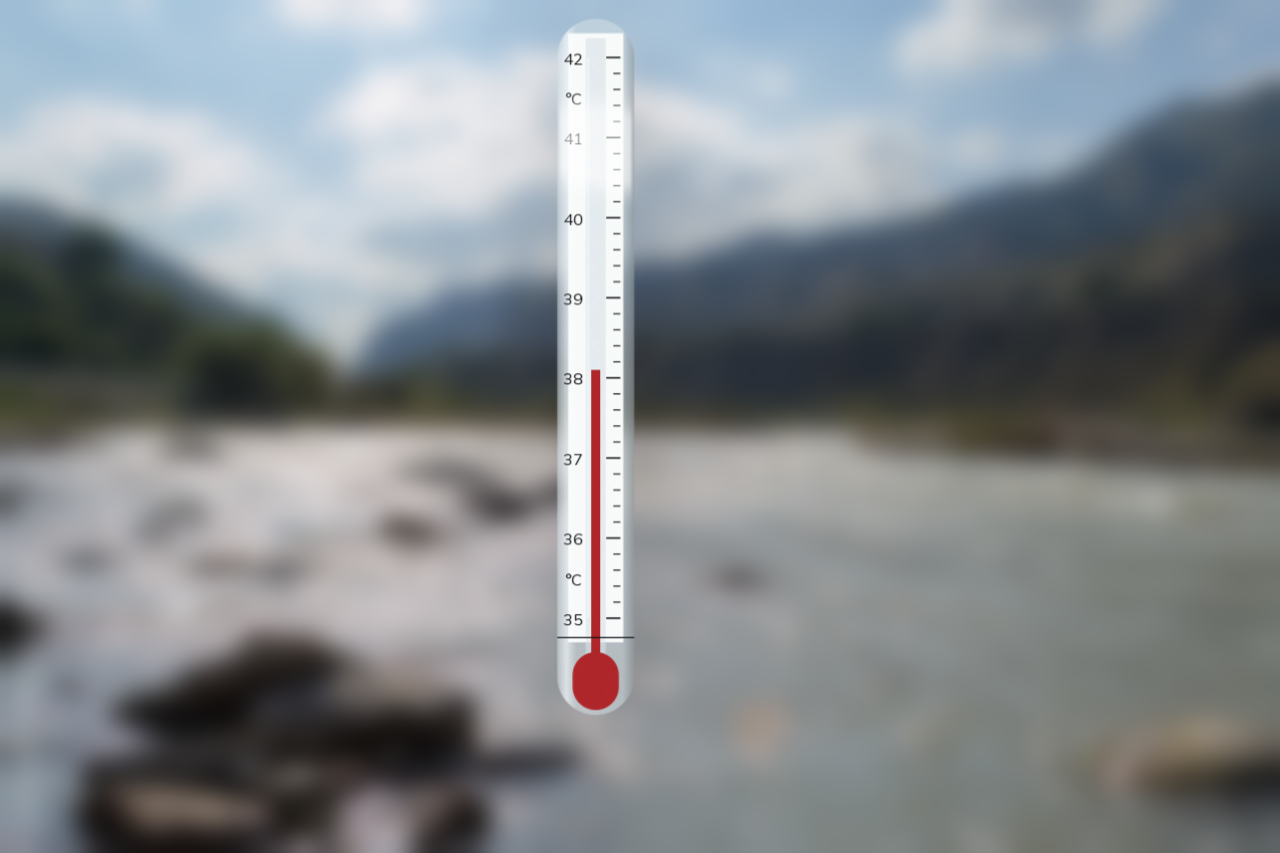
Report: 38.1,°C
